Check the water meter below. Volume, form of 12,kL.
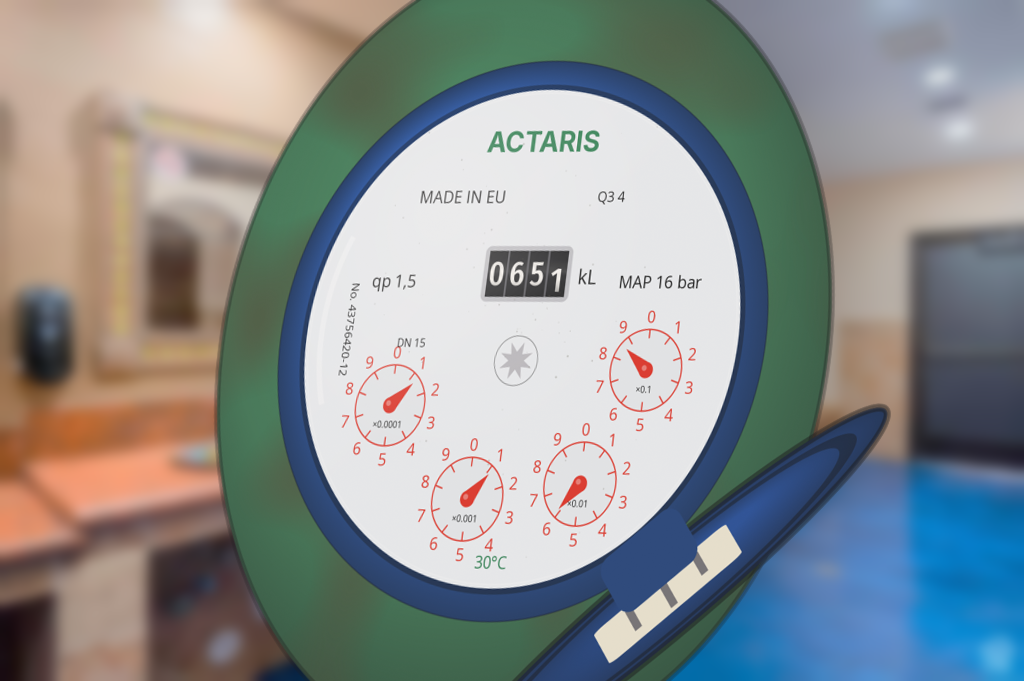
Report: 650.8611,kL
